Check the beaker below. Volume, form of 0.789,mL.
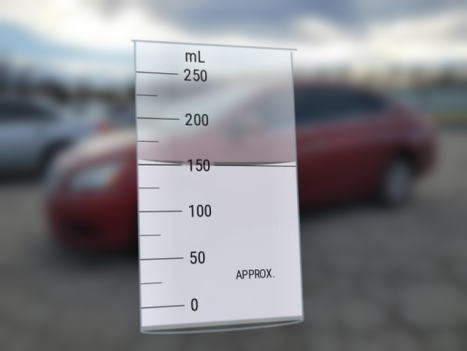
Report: 150,mL
